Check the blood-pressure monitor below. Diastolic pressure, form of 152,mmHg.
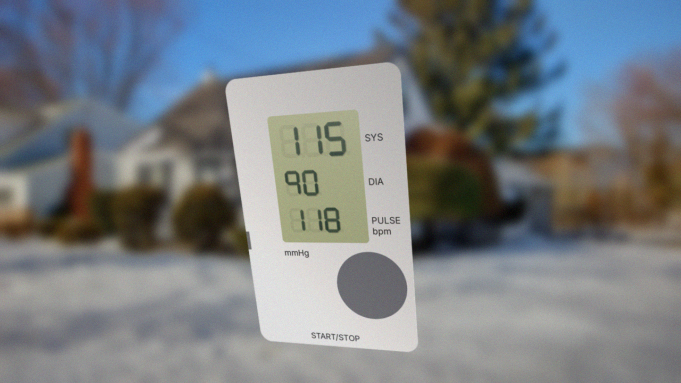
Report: 90,mmHg
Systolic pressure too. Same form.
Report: 115,mmHg
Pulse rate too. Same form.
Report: 118,bpm
